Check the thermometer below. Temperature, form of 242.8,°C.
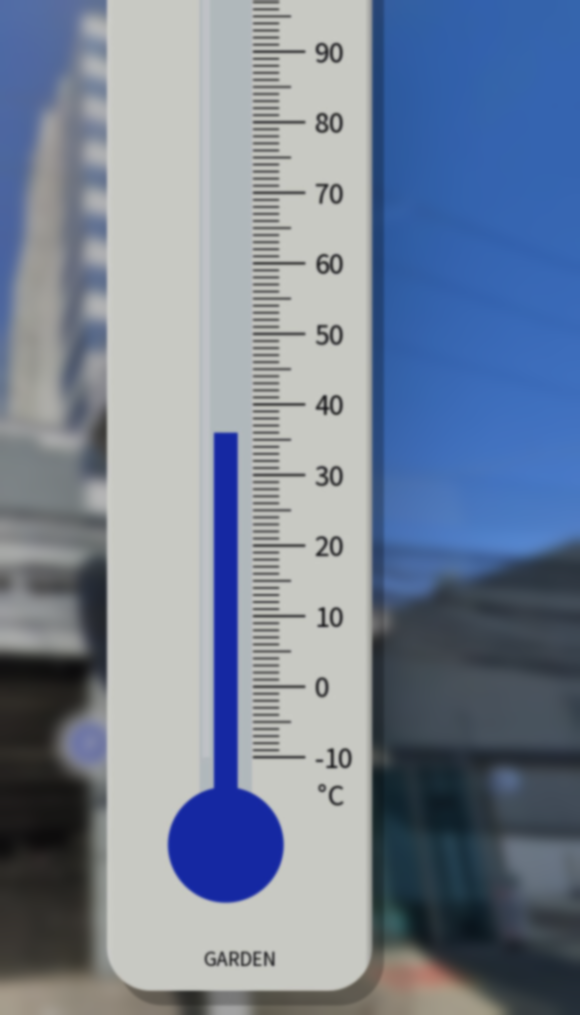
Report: 36,°C
